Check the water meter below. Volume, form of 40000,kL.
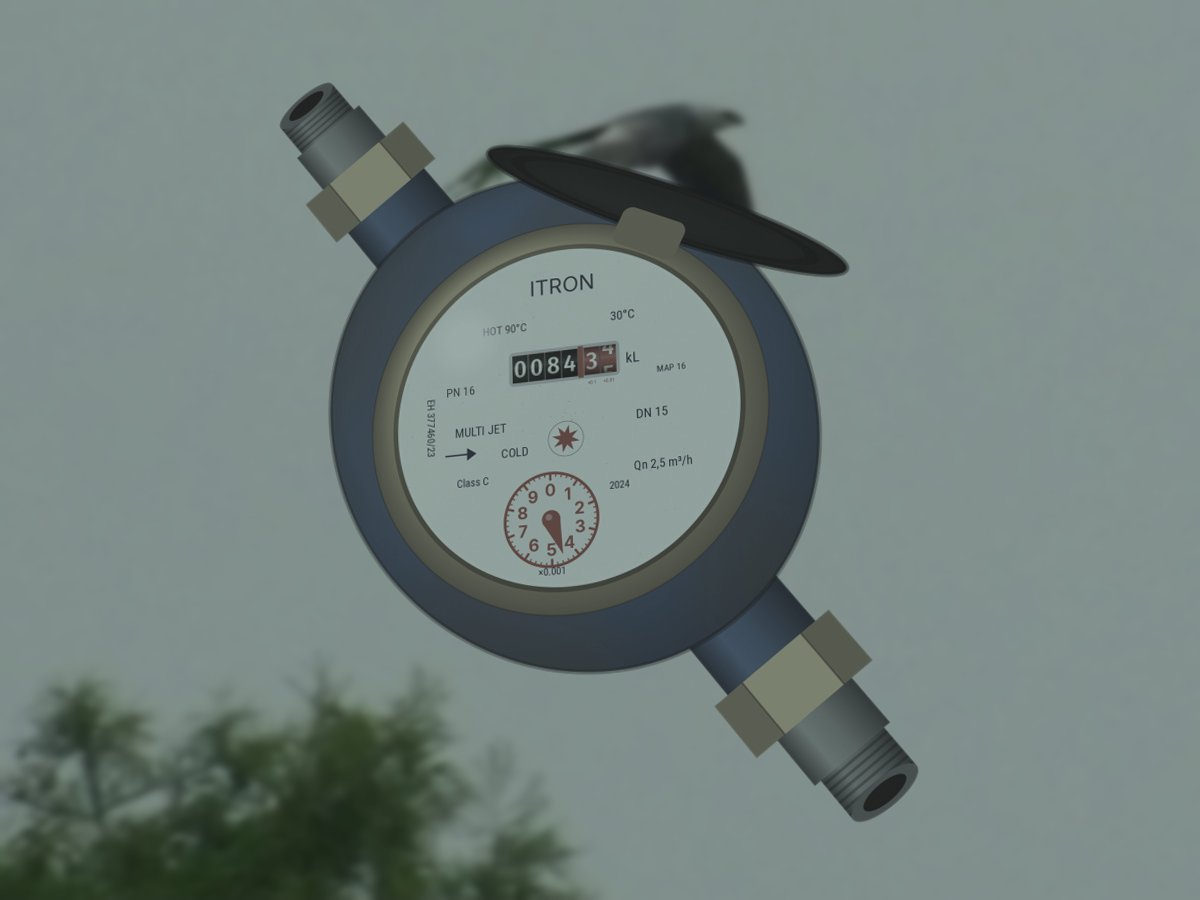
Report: 84.344,kL
